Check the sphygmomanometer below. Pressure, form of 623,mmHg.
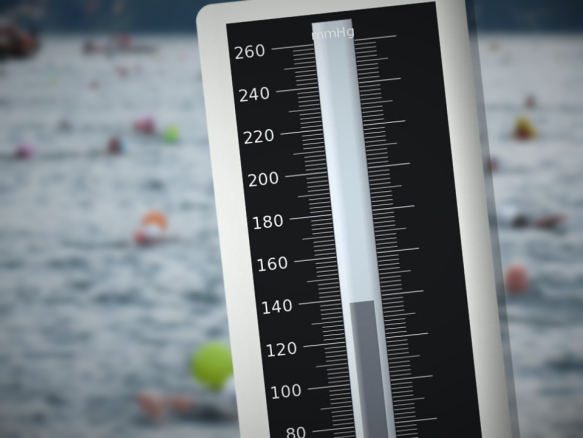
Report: 138,mmHg
